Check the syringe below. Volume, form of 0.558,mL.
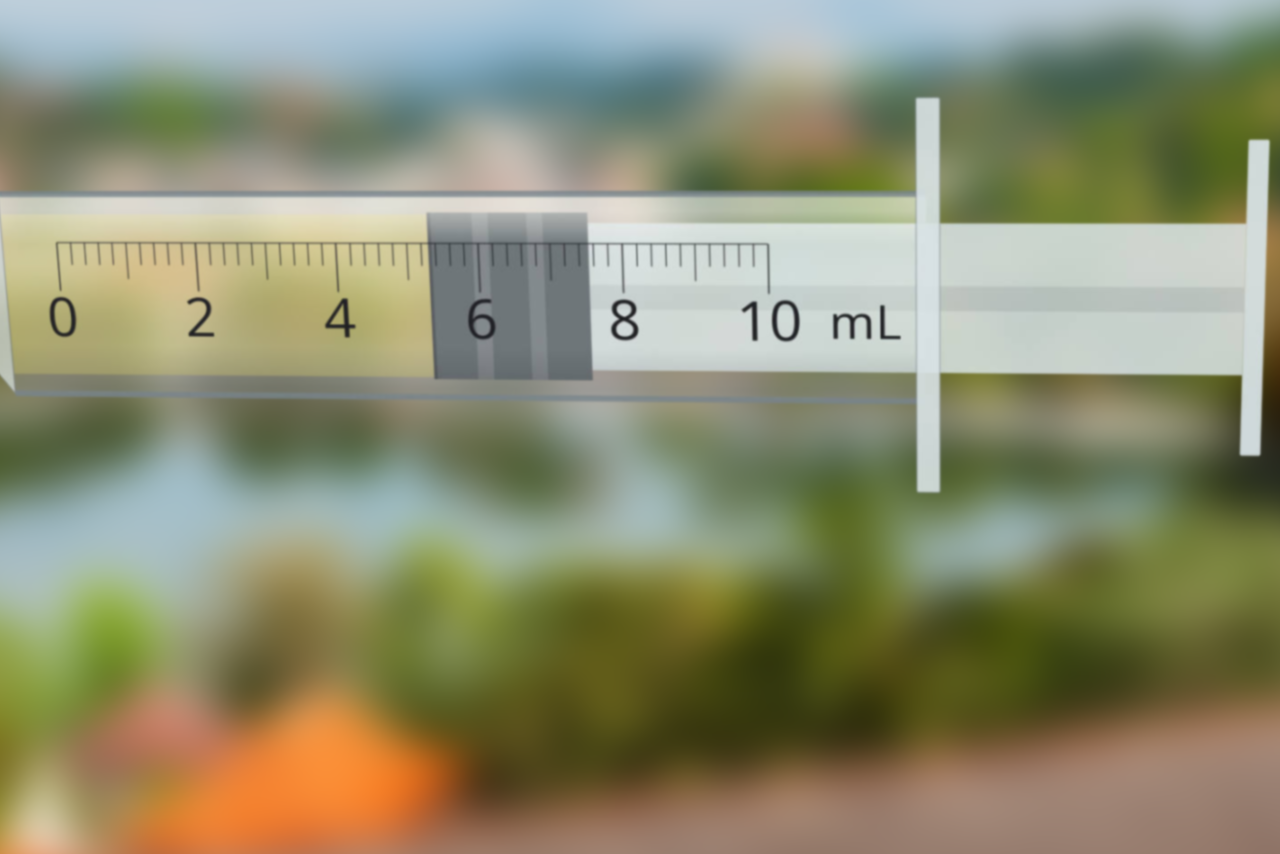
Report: 5.3,mL
